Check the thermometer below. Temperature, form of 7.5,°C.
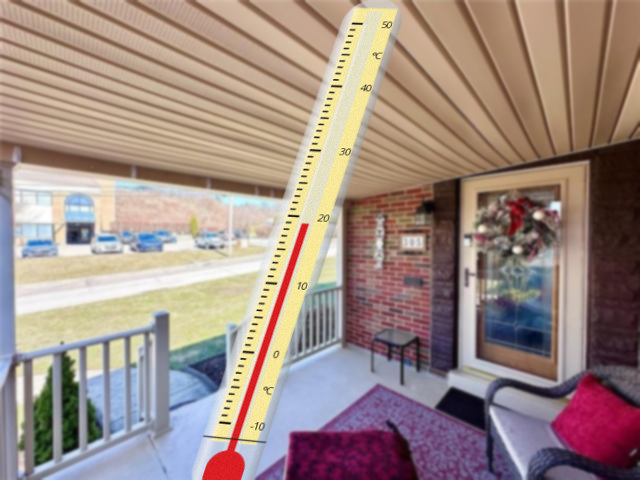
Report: 19,°C
